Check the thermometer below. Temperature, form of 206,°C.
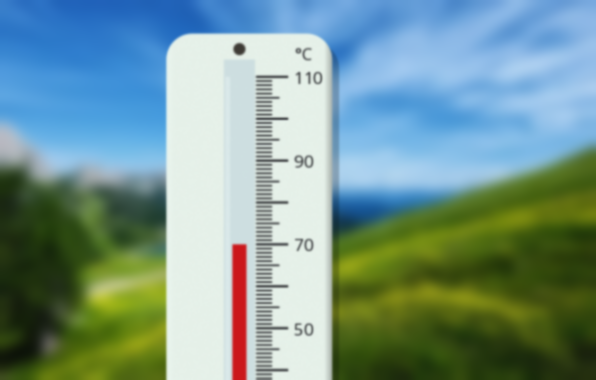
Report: 70,°C
